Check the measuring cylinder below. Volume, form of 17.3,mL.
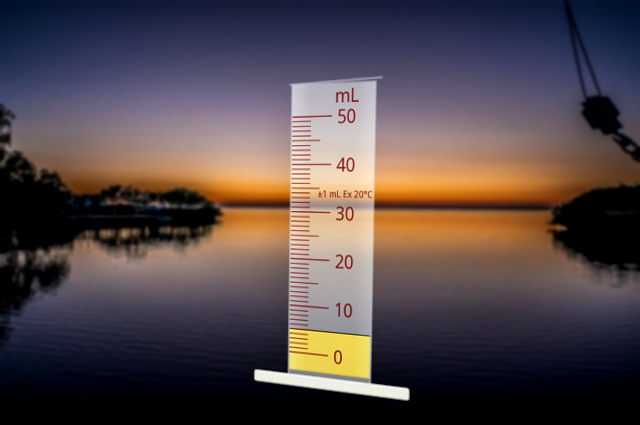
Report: 5,mL
